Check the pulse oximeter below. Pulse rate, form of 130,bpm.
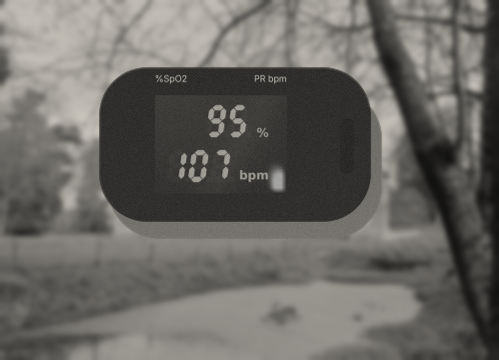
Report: 107,bpm
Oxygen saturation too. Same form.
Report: 95,%
